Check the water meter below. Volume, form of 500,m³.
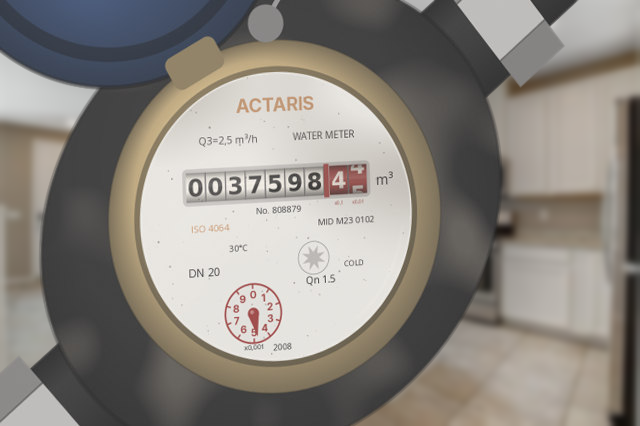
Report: 37598.444,m³
